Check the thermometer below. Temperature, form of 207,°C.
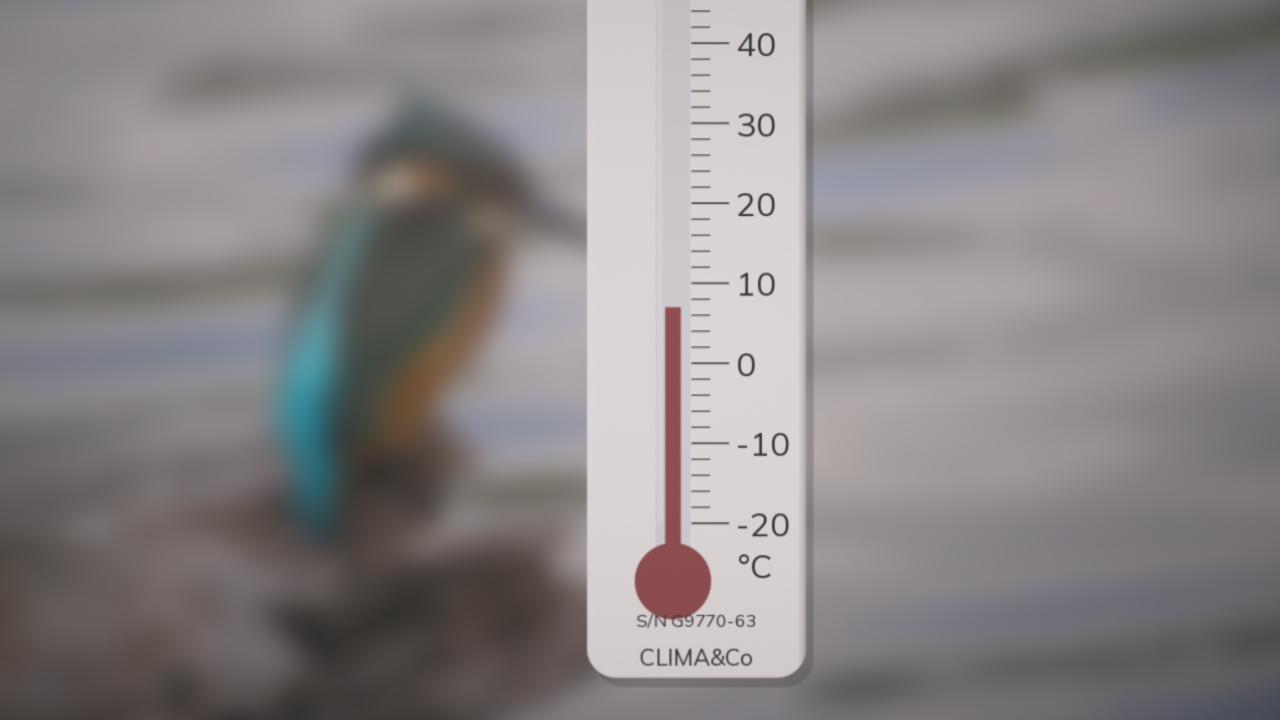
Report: 7,°C
